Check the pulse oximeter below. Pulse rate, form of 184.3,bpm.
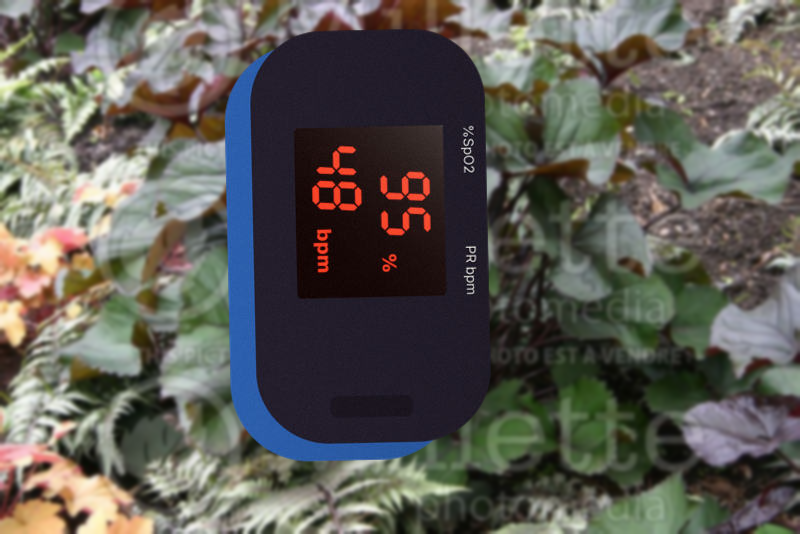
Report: 48,bpm
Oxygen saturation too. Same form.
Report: 95,%
